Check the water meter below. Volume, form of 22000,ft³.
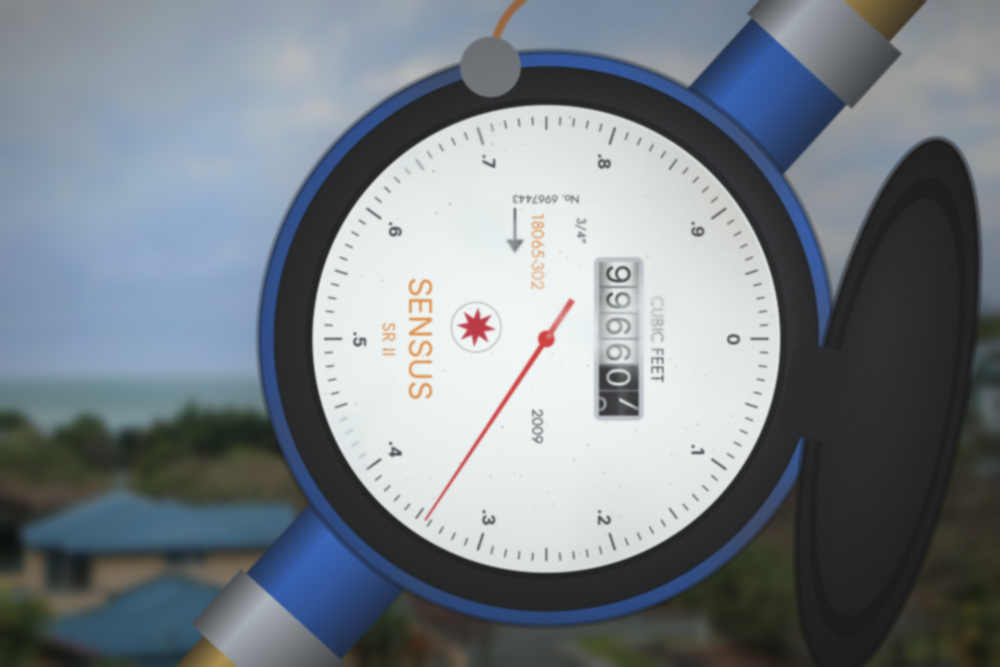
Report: 996607.34,ft³
